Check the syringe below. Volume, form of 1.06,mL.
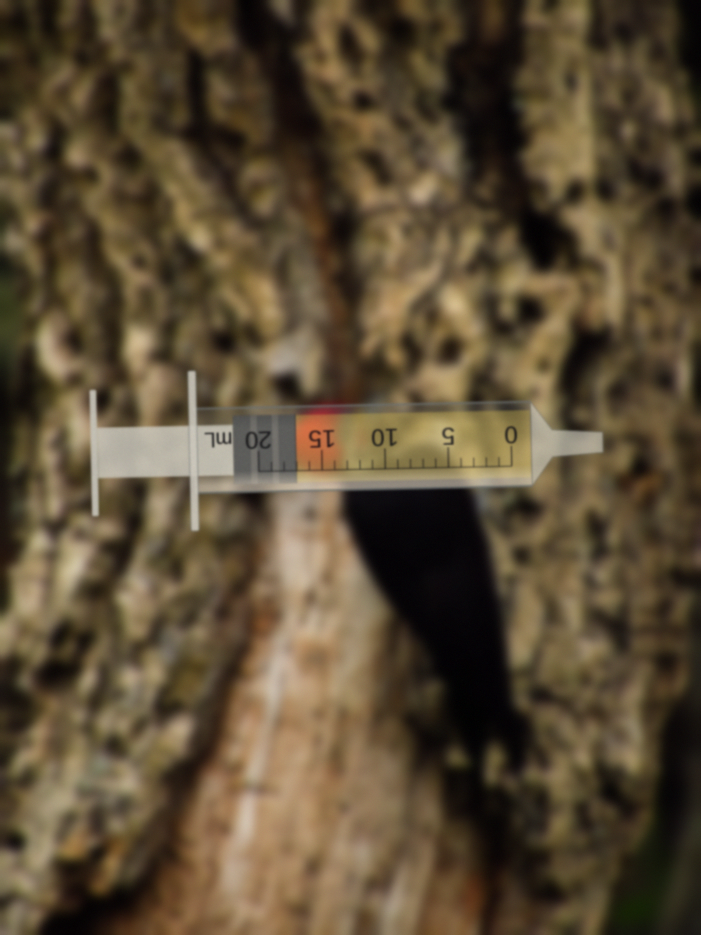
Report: 17,mL
